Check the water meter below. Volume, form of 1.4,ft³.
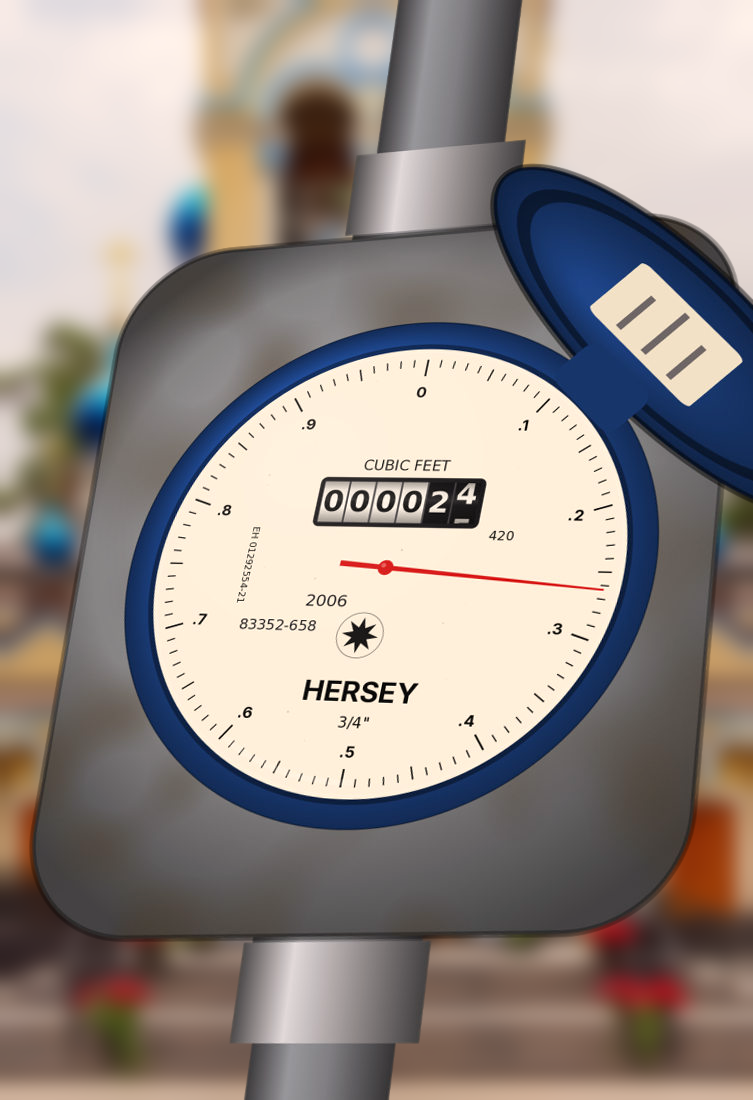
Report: 24.26,ft³
